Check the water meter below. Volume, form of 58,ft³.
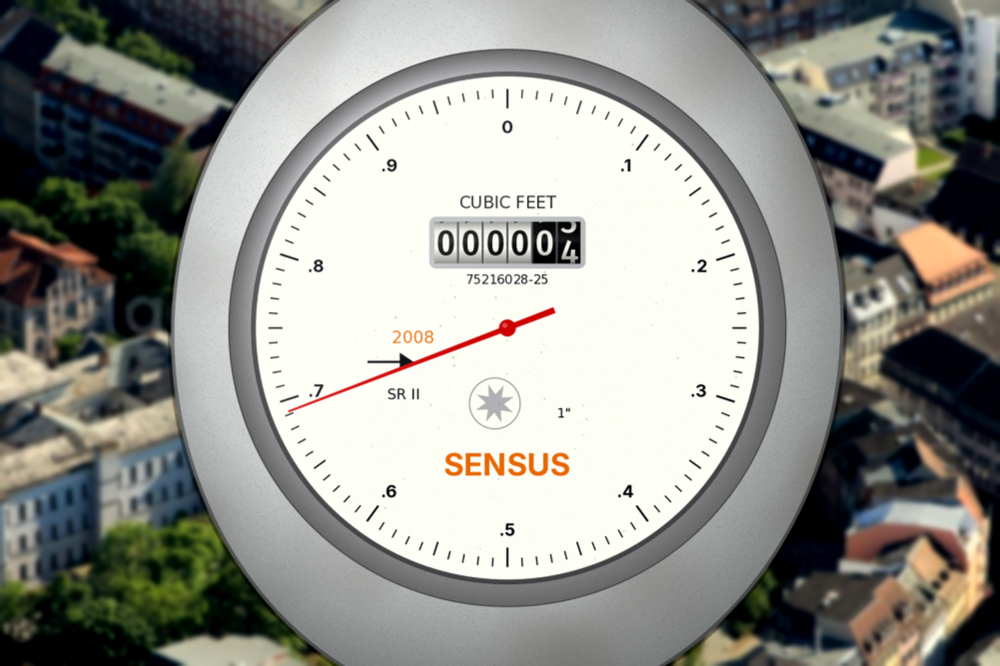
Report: 3.69,ft³
